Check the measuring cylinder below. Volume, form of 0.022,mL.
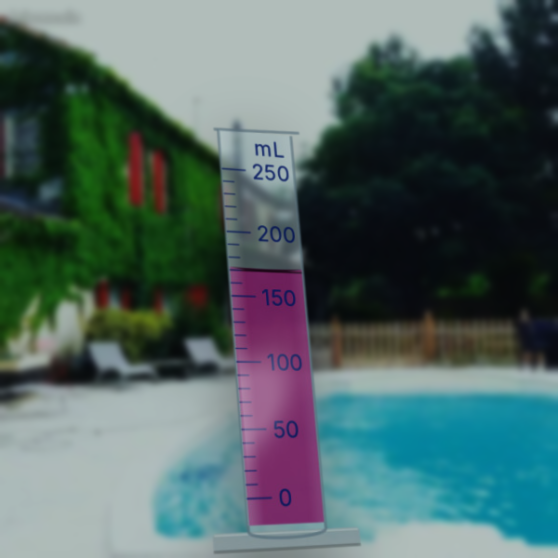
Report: 170,mL
